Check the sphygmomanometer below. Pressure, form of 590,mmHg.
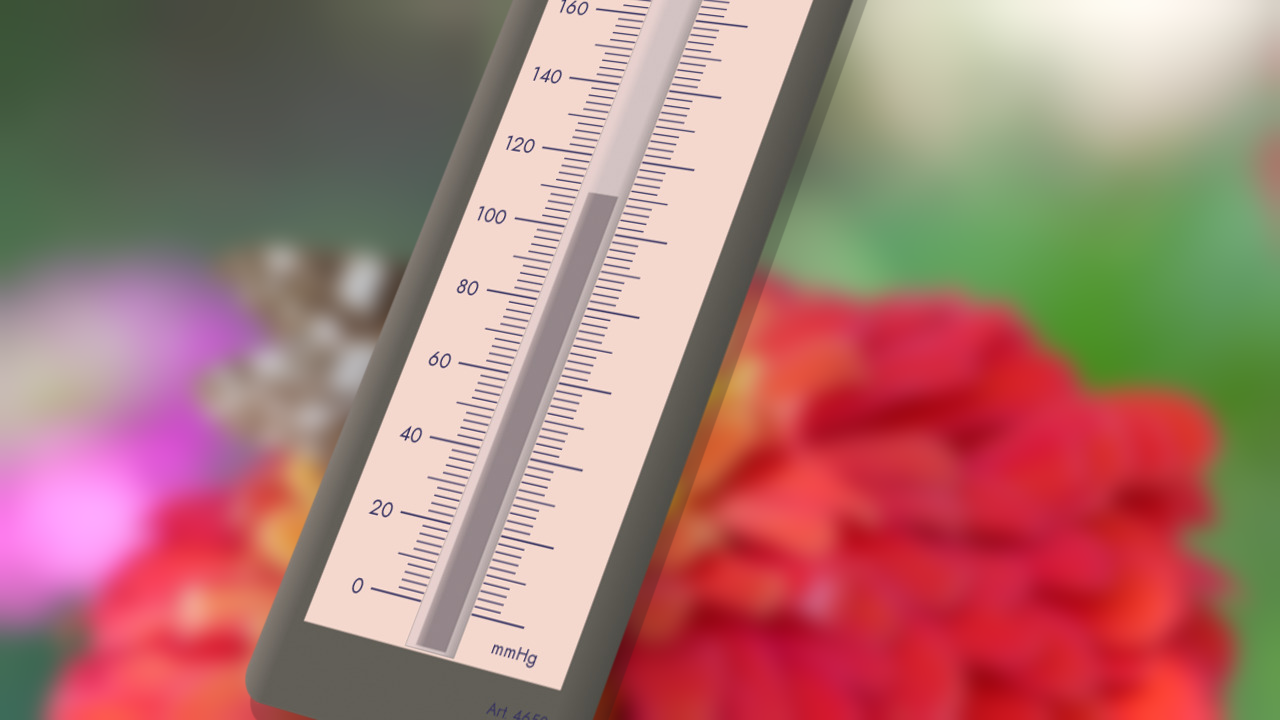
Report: 110,mmHg
